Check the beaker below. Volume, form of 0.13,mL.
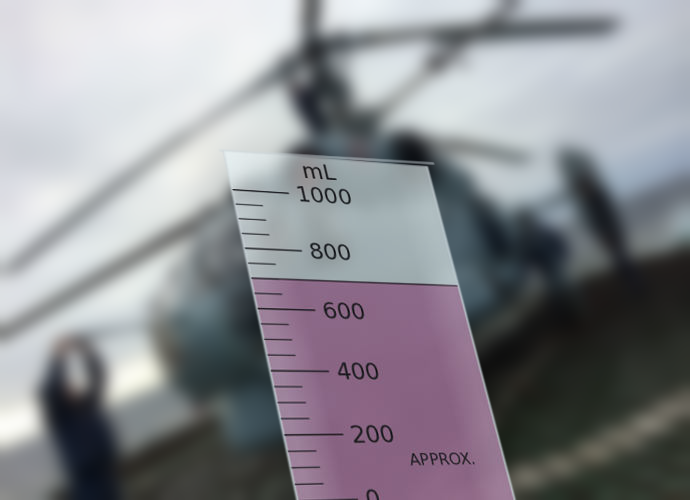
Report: 700,mL
